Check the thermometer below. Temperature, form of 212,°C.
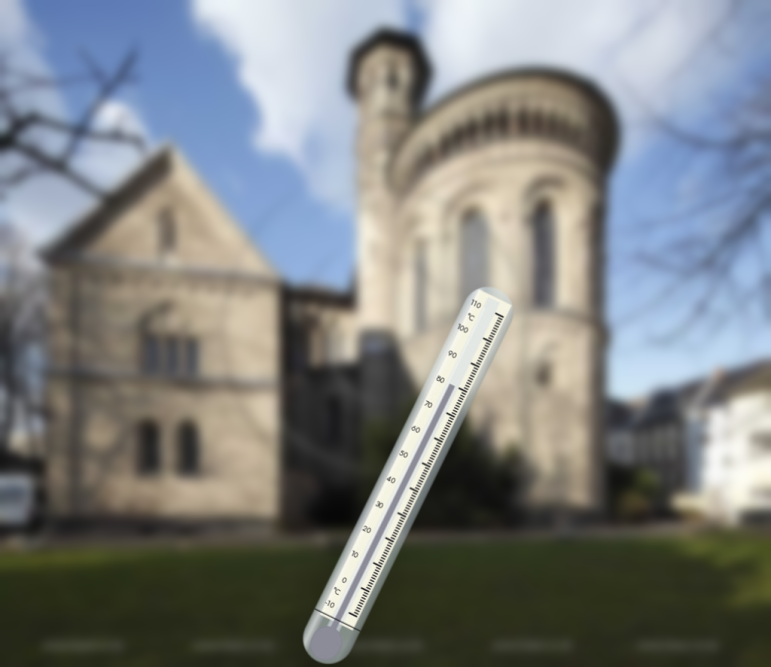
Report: 80,°C
